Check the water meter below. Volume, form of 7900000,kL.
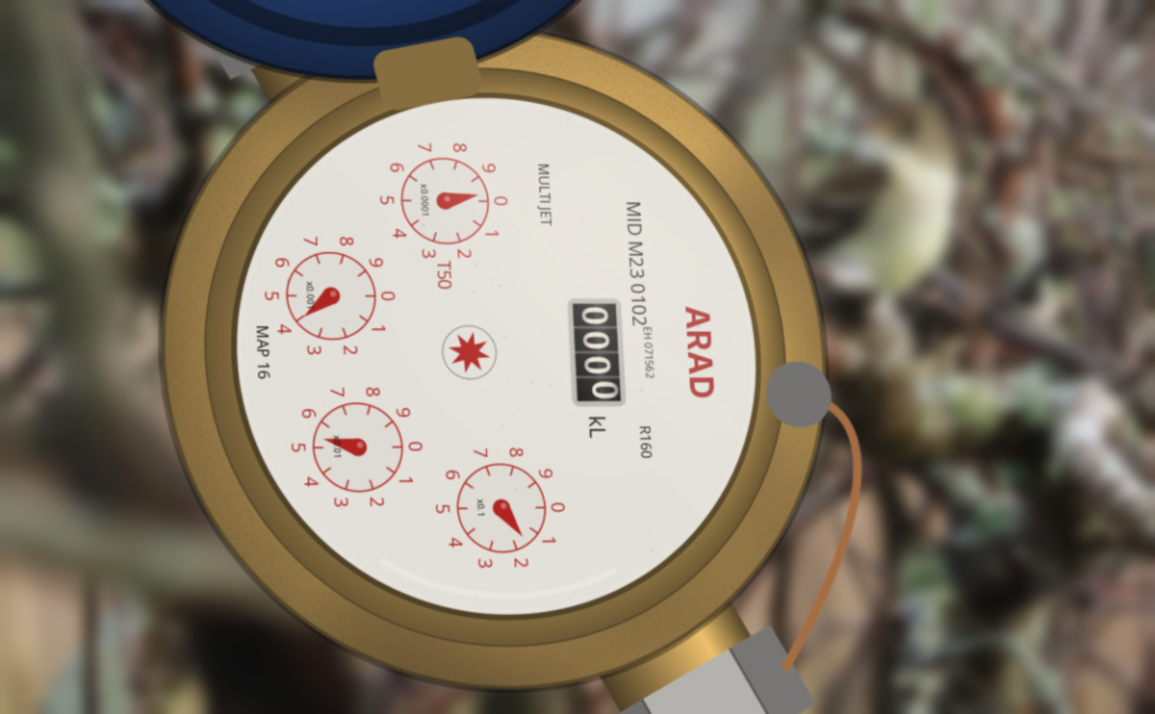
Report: 0.1539,kL
